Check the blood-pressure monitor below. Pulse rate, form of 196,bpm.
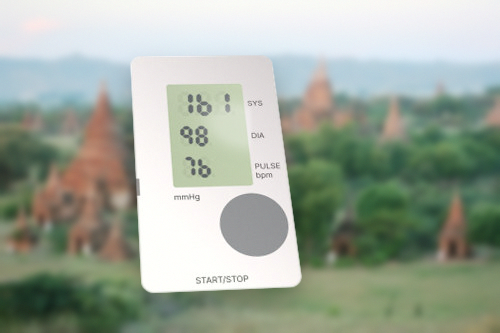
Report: 76,bpm
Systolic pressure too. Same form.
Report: 161,mmHg
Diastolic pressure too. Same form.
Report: 98,mmHg
